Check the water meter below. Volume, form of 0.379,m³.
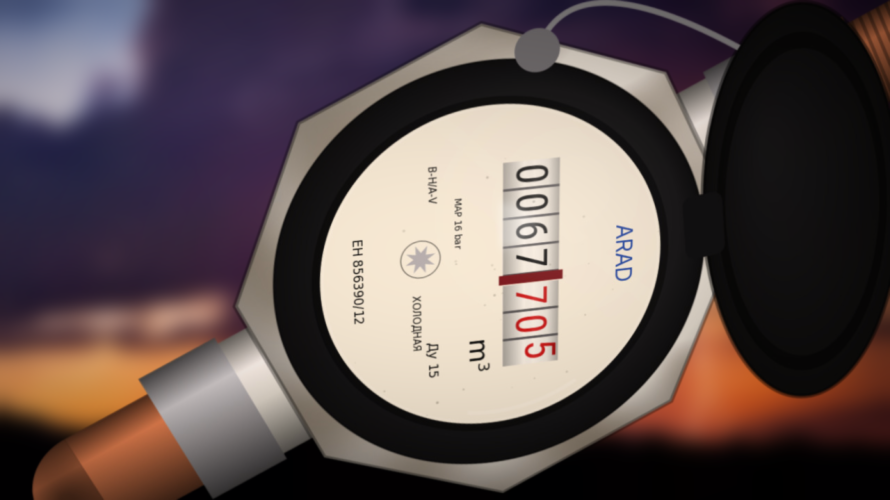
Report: 67.705,m³
